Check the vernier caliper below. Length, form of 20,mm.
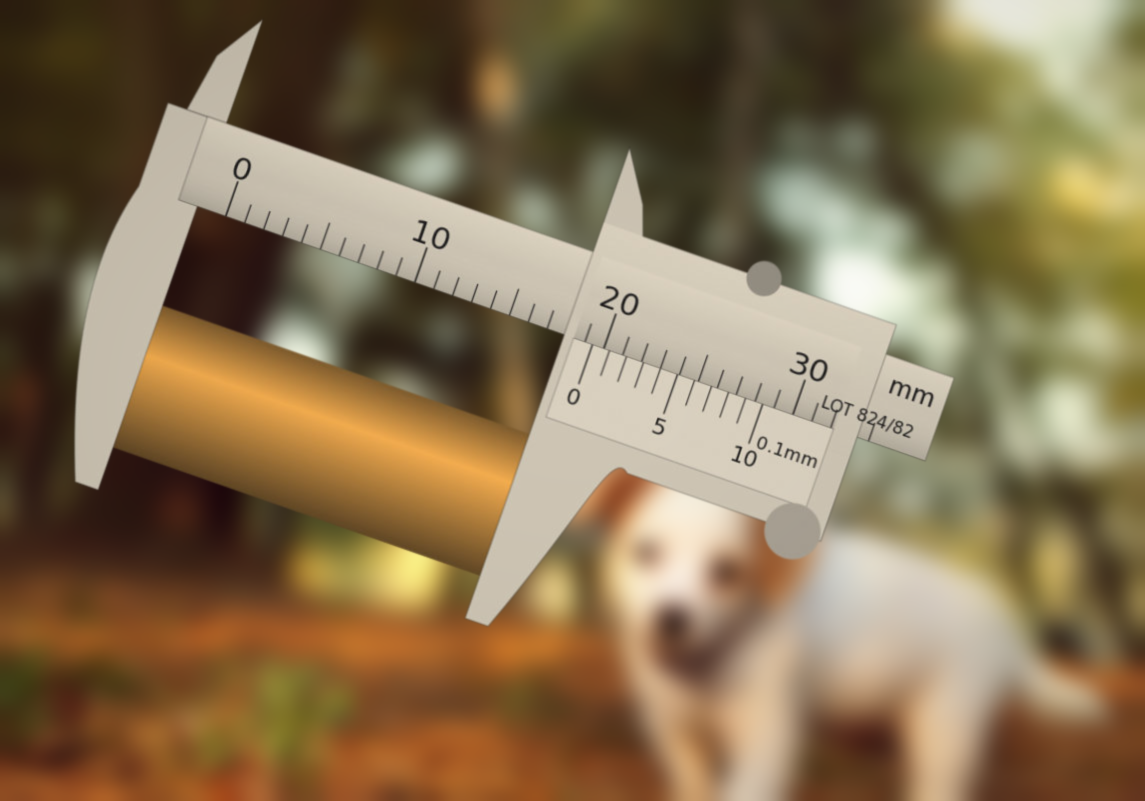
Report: 19.4,mm
